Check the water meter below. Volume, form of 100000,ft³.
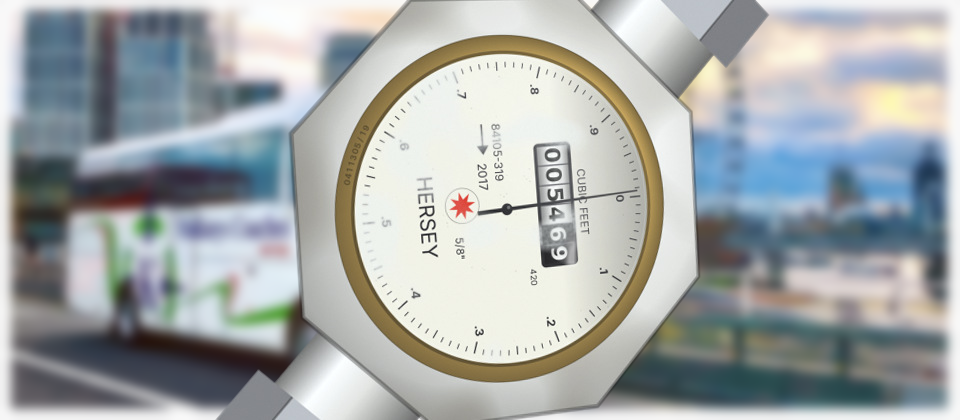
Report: 5468.99,ft³
